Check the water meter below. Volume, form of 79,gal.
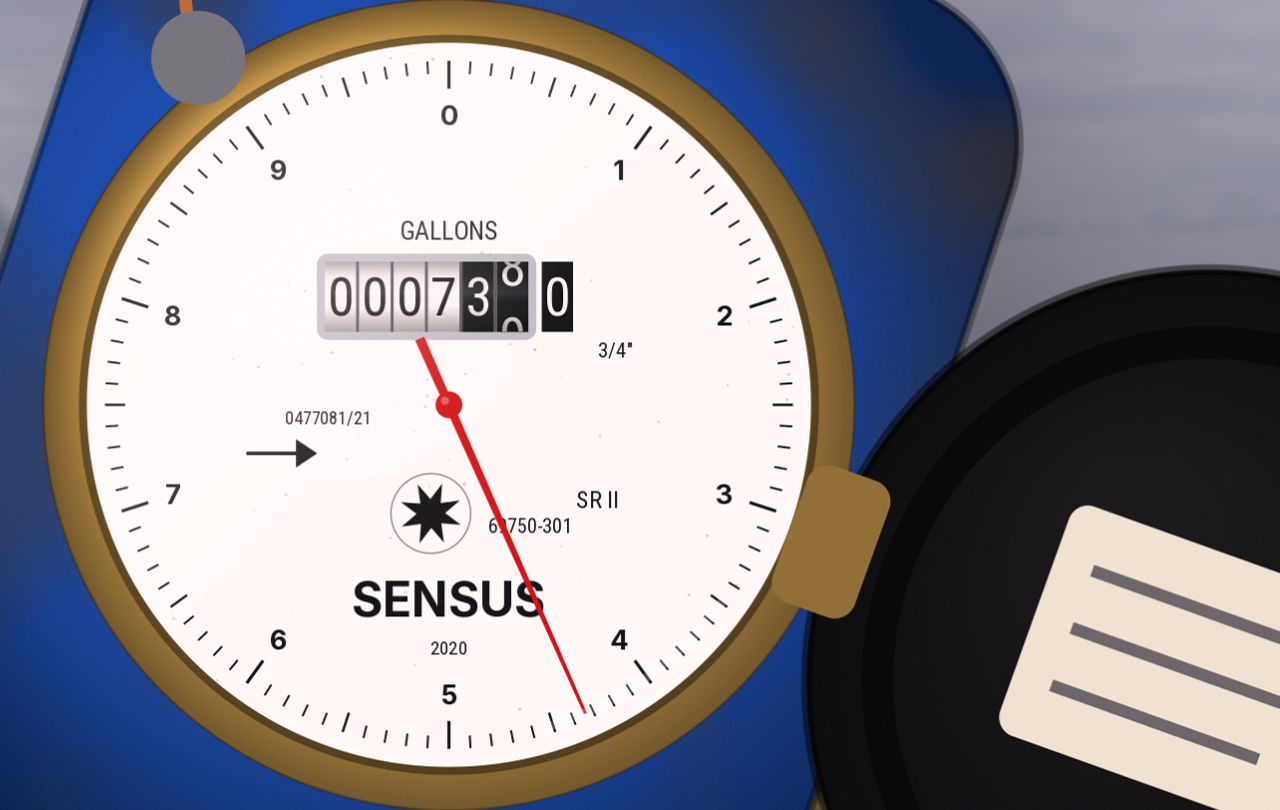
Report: 7384.3,gal
